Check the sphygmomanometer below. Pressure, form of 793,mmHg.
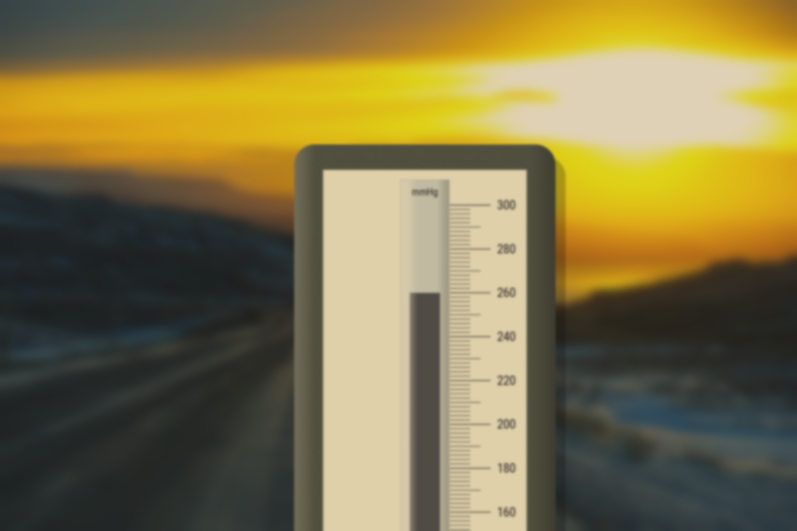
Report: 260,mmHg
